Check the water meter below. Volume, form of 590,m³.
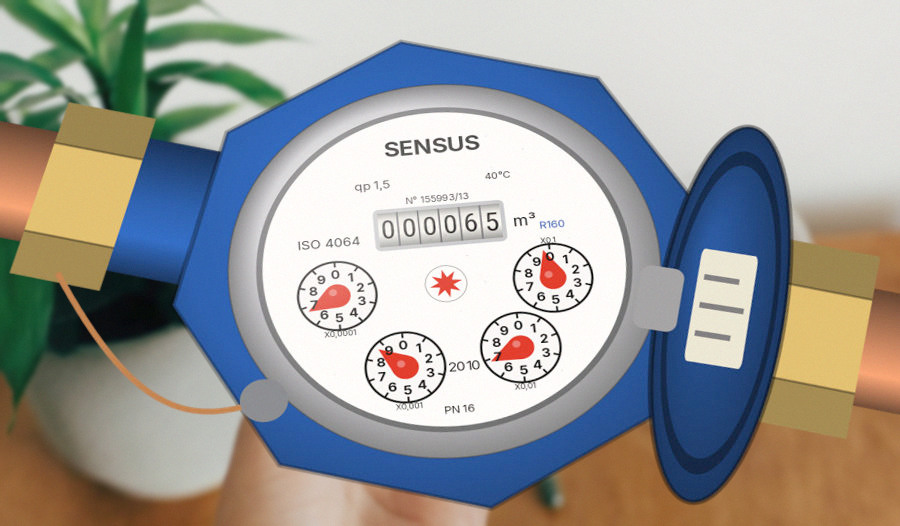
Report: 64.9686,m³
